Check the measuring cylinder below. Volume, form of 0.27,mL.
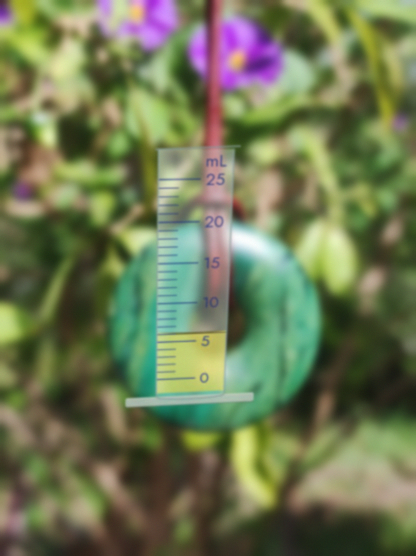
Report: 6,mL
